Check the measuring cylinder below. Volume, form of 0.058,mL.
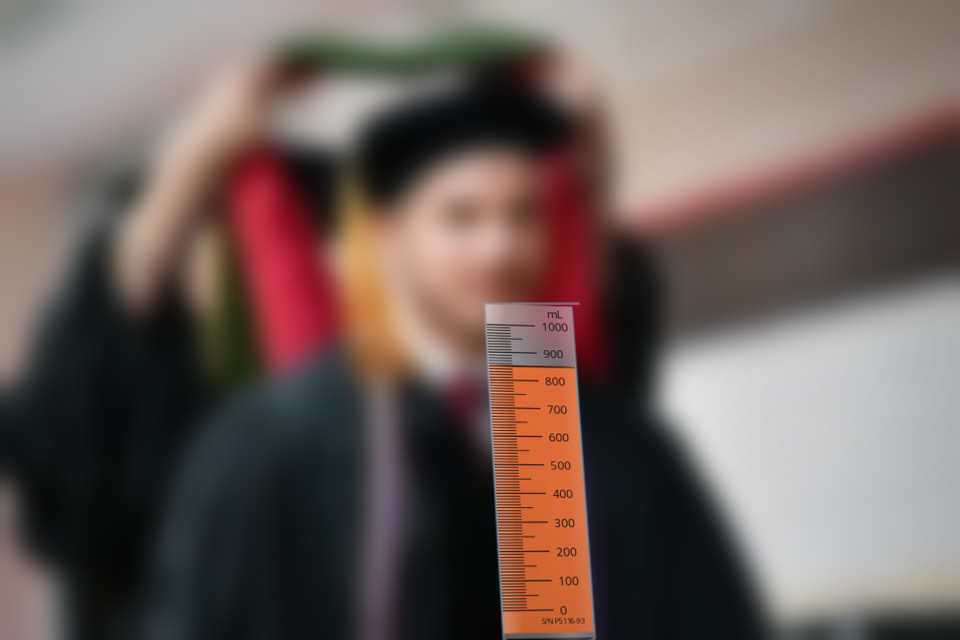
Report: 850,mL
